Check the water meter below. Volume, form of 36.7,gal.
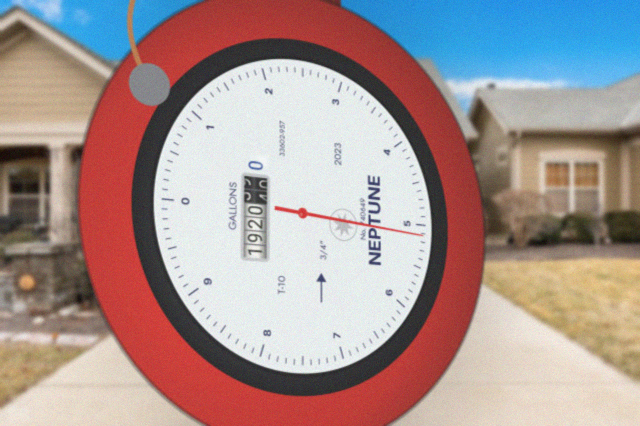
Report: 1920395.1,gal
